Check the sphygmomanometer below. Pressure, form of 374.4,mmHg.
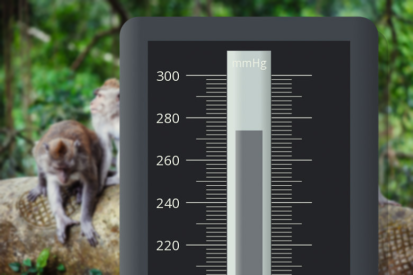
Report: 274,mmHg
